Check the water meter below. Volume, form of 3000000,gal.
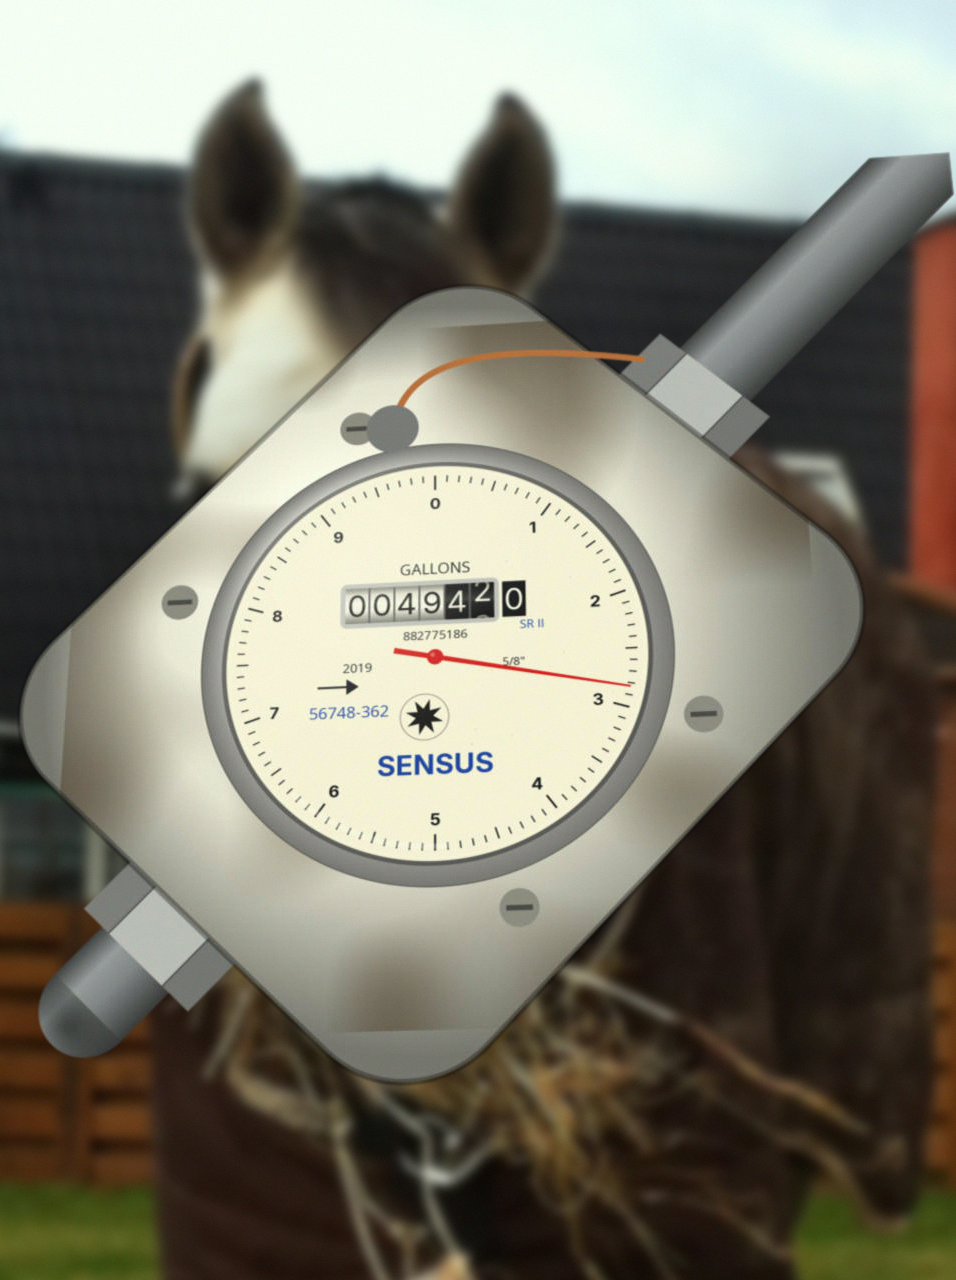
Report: 49422.8,gal
